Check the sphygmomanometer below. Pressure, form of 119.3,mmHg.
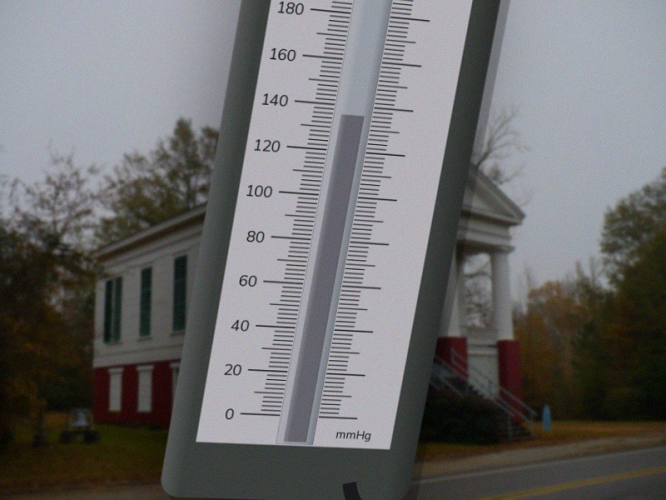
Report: 136,mmHg
